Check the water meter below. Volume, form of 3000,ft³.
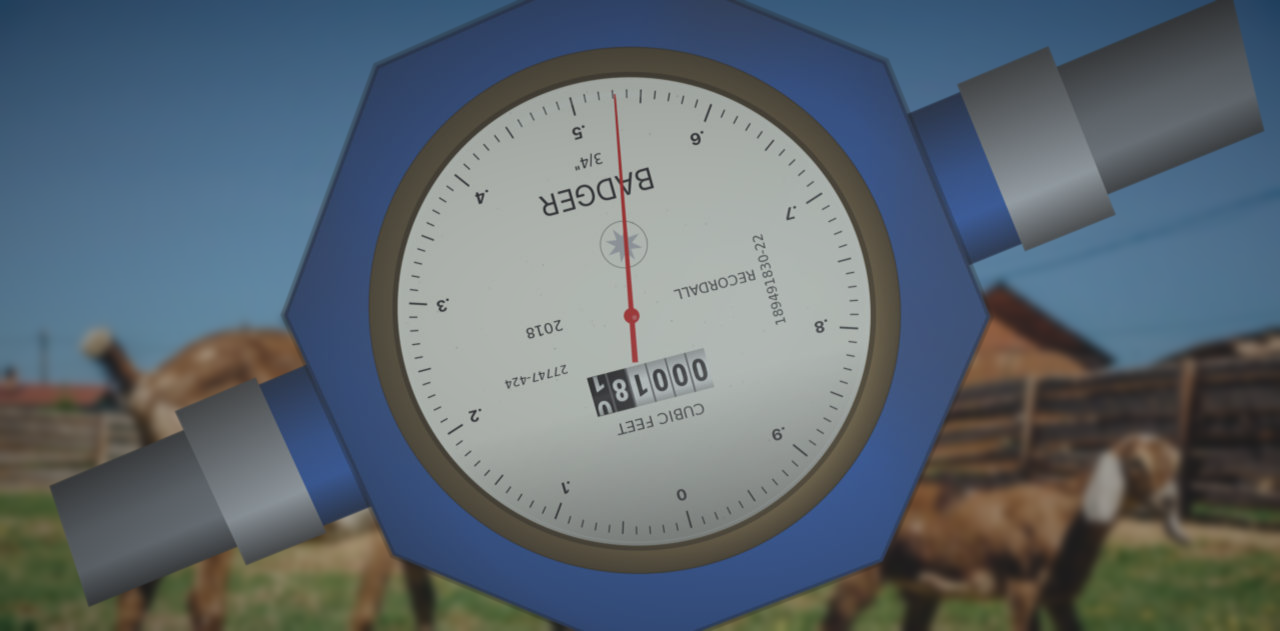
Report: 180.53,ft³
